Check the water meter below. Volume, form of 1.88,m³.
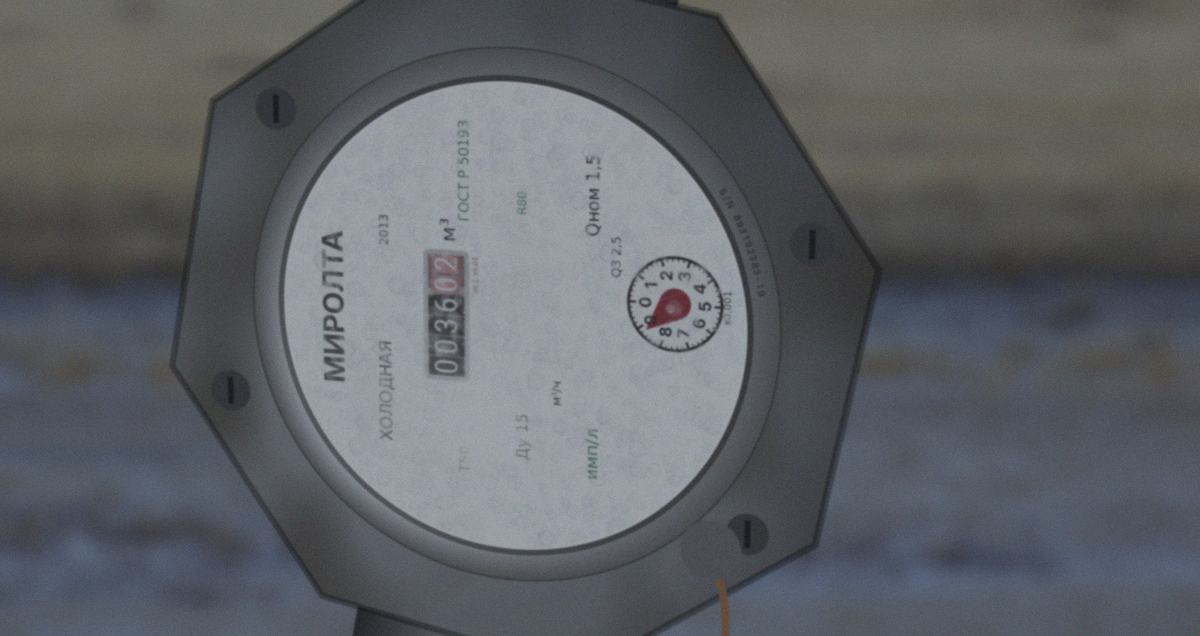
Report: 36.028,m³
